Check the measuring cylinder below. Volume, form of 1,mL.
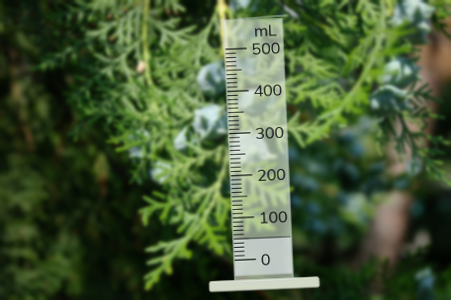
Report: 50,mL
